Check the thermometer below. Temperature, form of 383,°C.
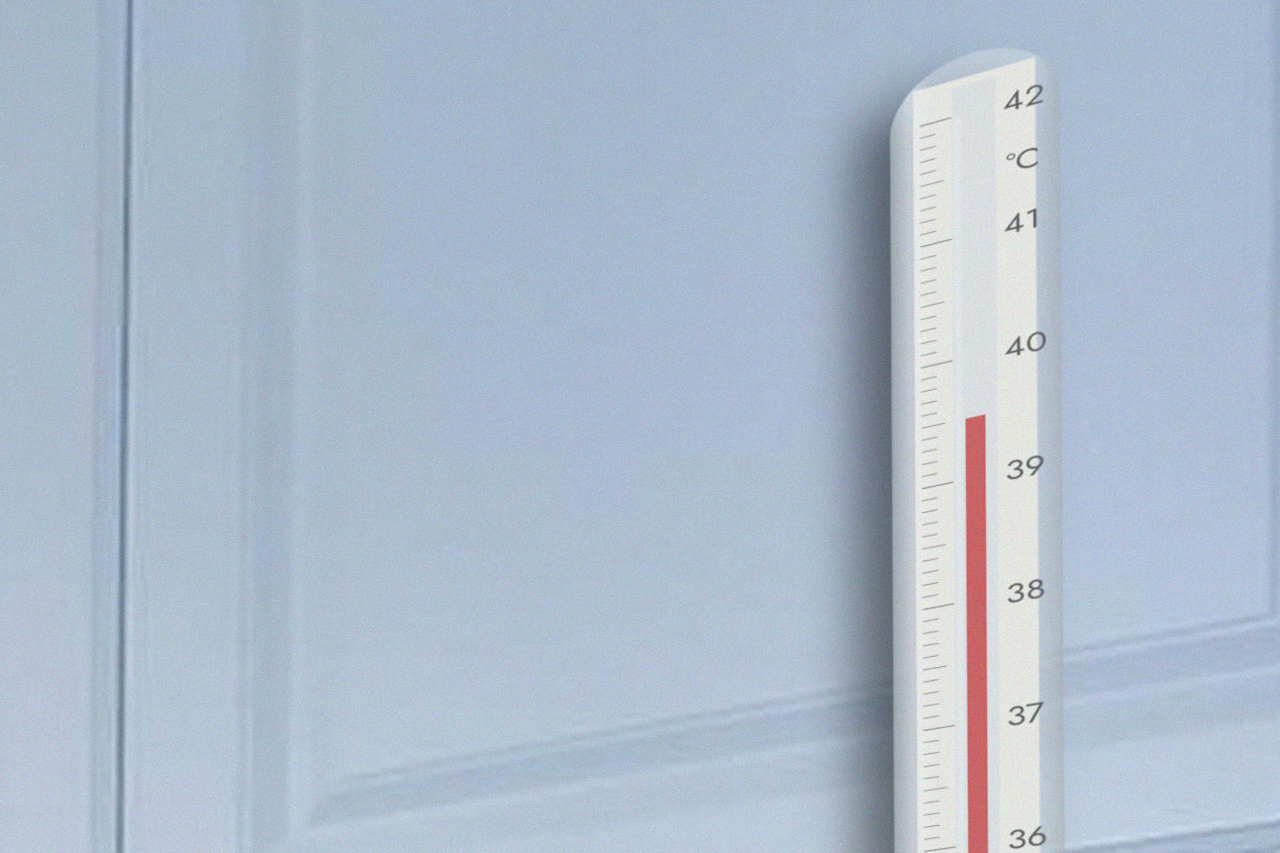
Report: 39.5,°C
